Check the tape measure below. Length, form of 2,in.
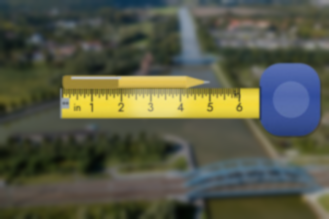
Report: 5,in
